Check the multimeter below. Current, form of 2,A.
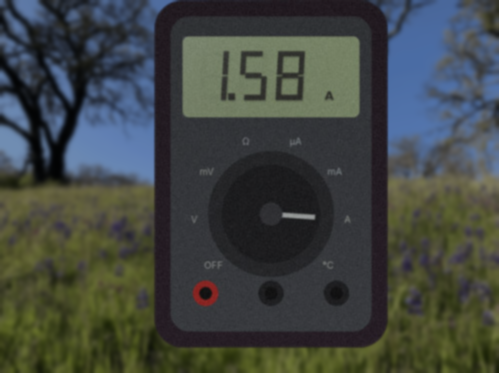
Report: 1.58,A
